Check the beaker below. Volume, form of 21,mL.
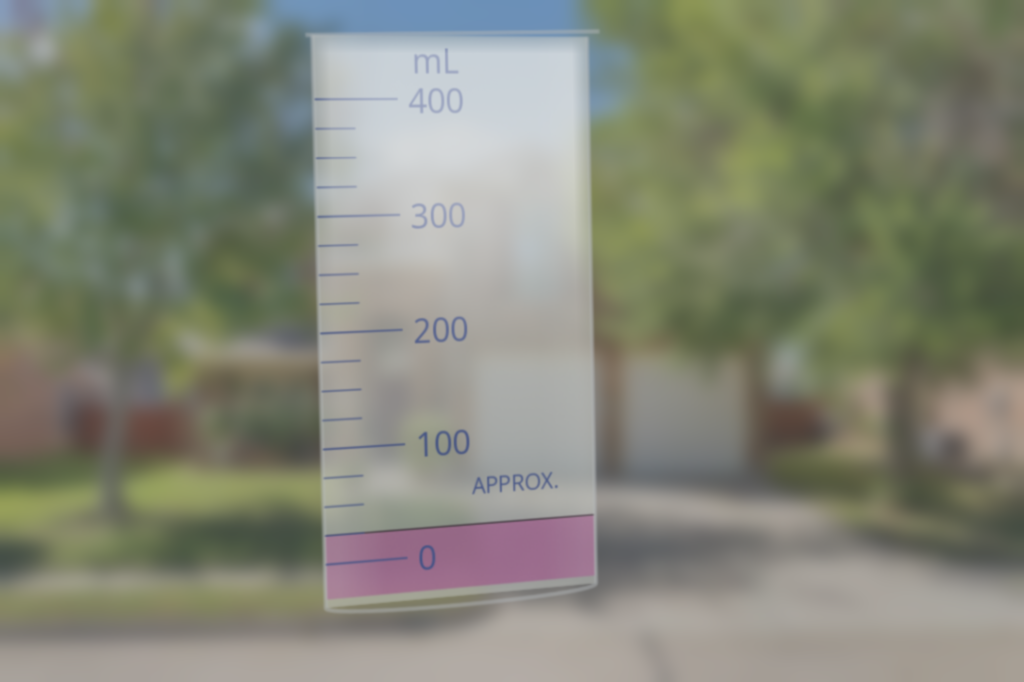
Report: 25,mL
